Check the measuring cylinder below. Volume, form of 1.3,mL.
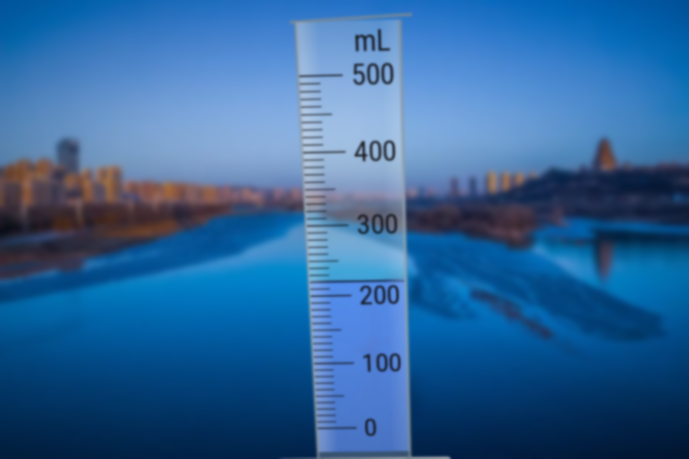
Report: 220,mL
